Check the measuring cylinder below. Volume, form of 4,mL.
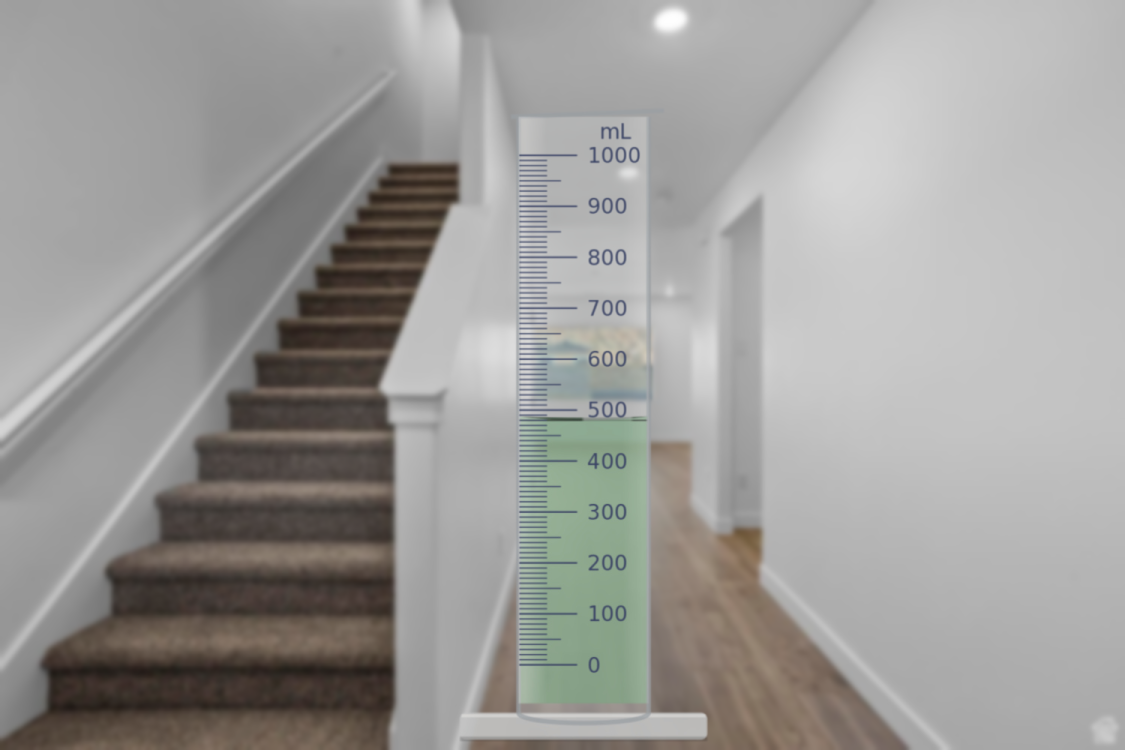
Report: 480,mL
